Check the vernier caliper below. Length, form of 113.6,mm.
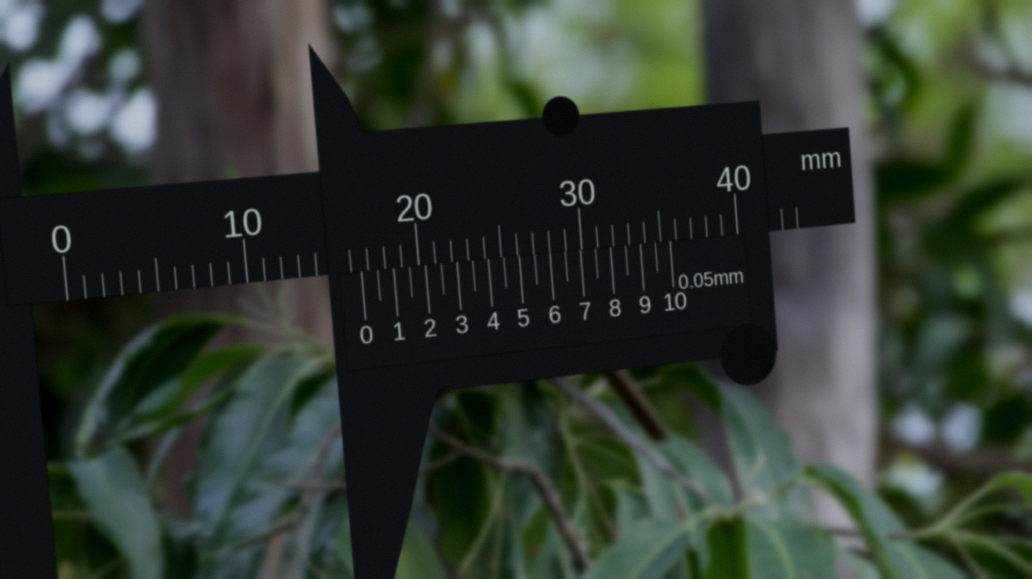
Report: 16.6,mm
